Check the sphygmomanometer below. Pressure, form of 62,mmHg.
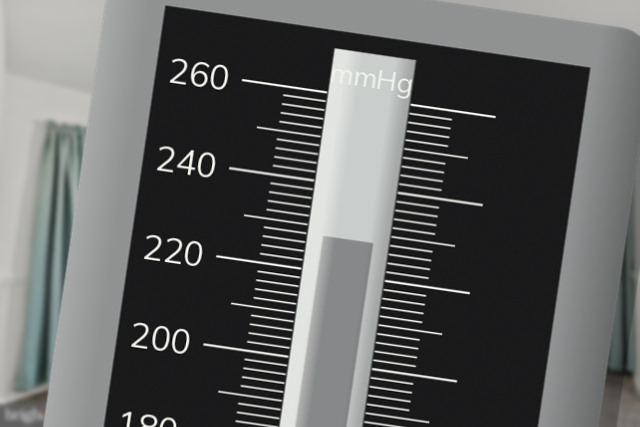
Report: 228,mmHg
